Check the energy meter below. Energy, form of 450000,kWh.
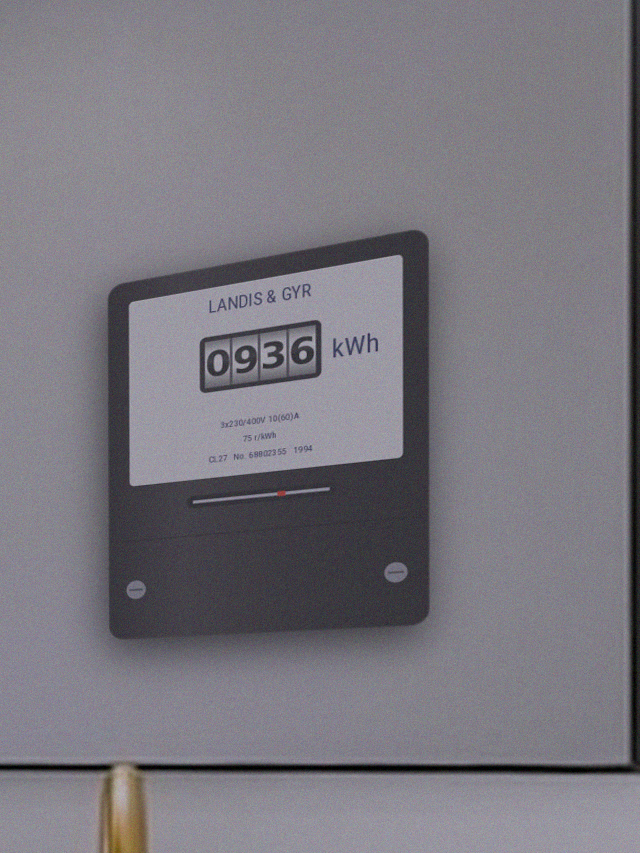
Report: 936,kWh
